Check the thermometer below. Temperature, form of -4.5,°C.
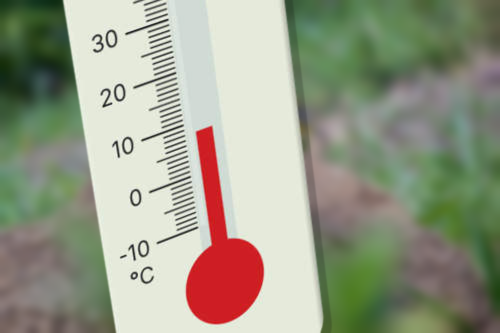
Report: 8,°C
